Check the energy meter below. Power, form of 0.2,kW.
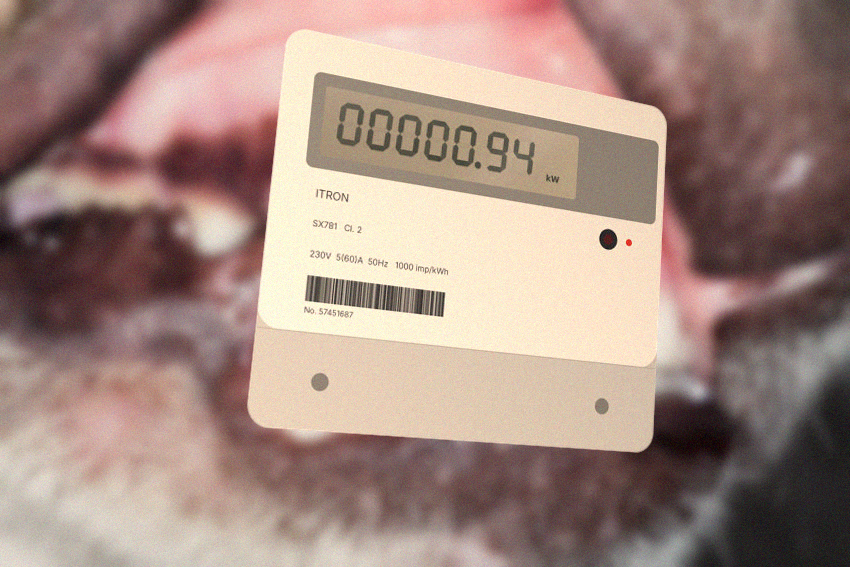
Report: 0.94,kW
